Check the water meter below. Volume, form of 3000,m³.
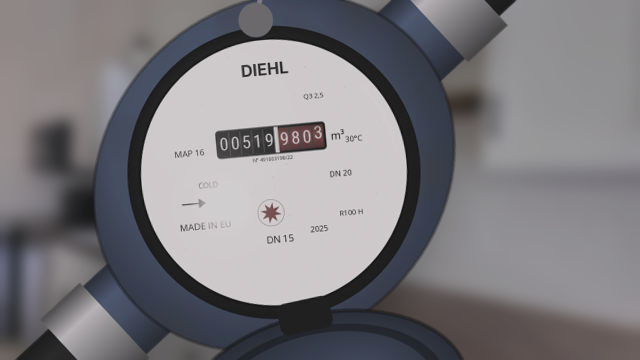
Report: 519.9803,m³
